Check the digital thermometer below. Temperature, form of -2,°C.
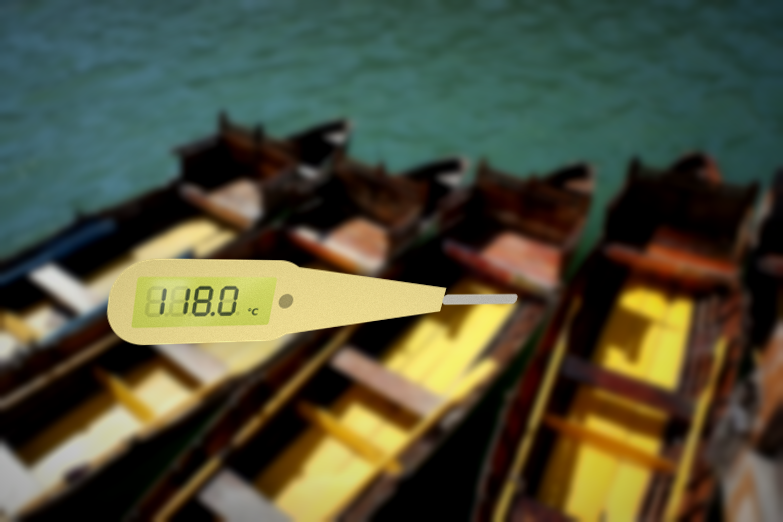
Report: 118.0,°C
